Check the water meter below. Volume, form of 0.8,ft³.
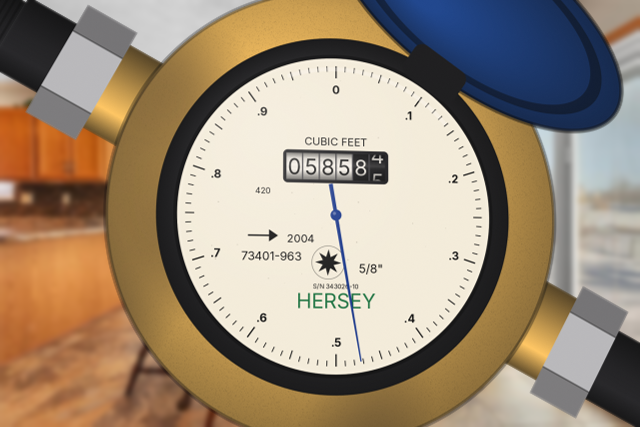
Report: 58584.47,ft³
